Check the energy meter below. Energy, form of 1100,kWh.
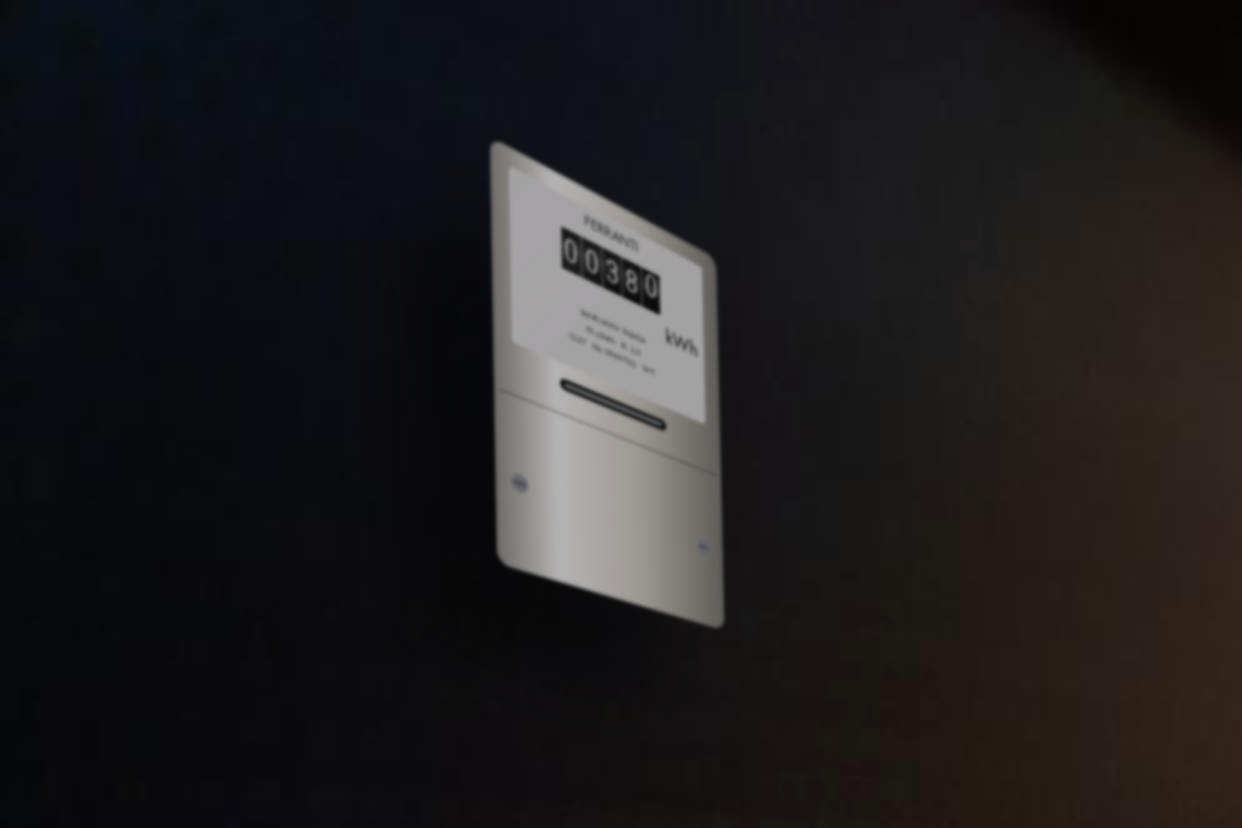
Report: 380,kWh
